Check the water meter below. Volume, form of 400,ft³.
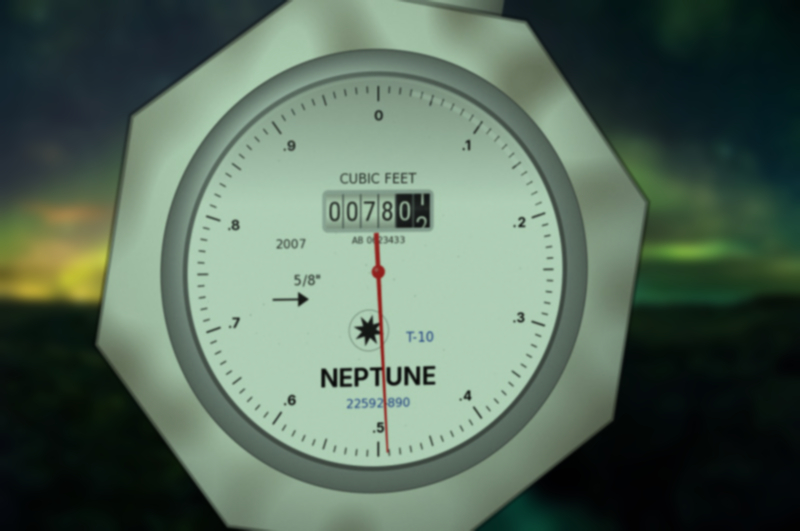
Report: 7801.49,ft³
